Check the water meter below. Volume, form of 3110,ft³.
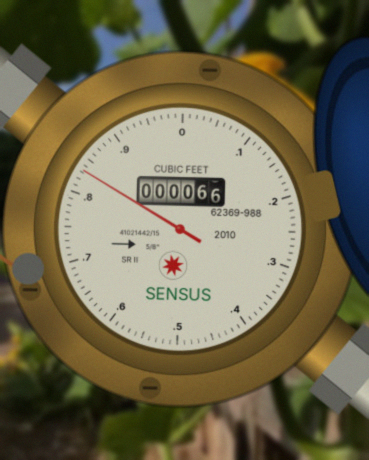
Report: 65.83,ft³
